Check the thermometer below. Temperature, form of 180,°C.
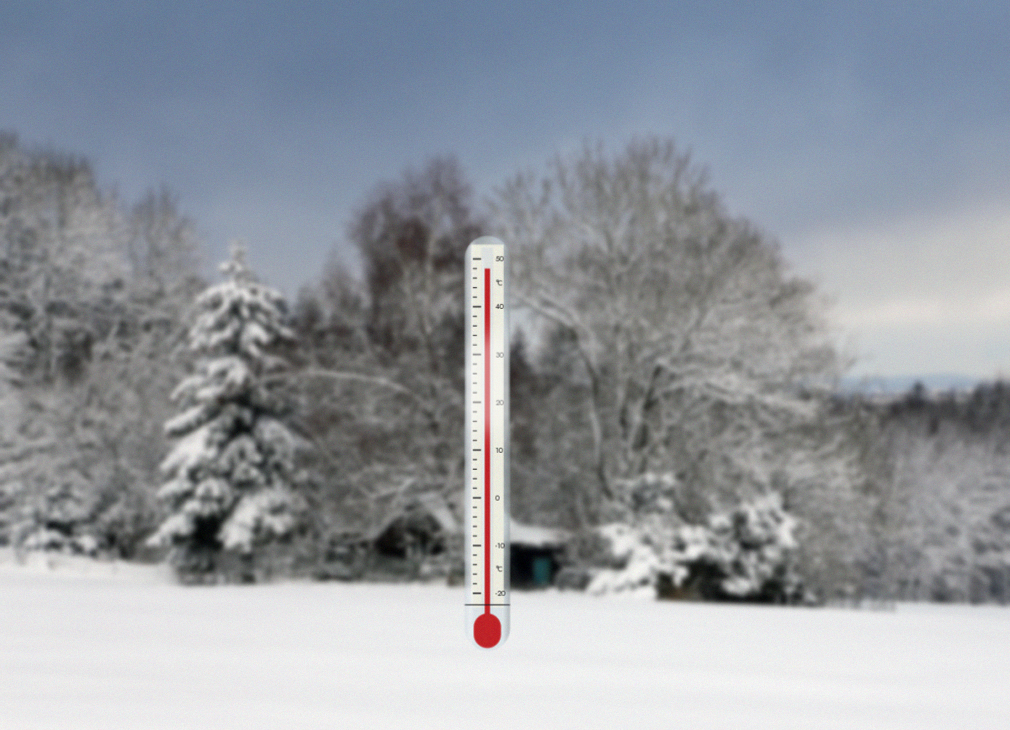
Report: 48,°C
